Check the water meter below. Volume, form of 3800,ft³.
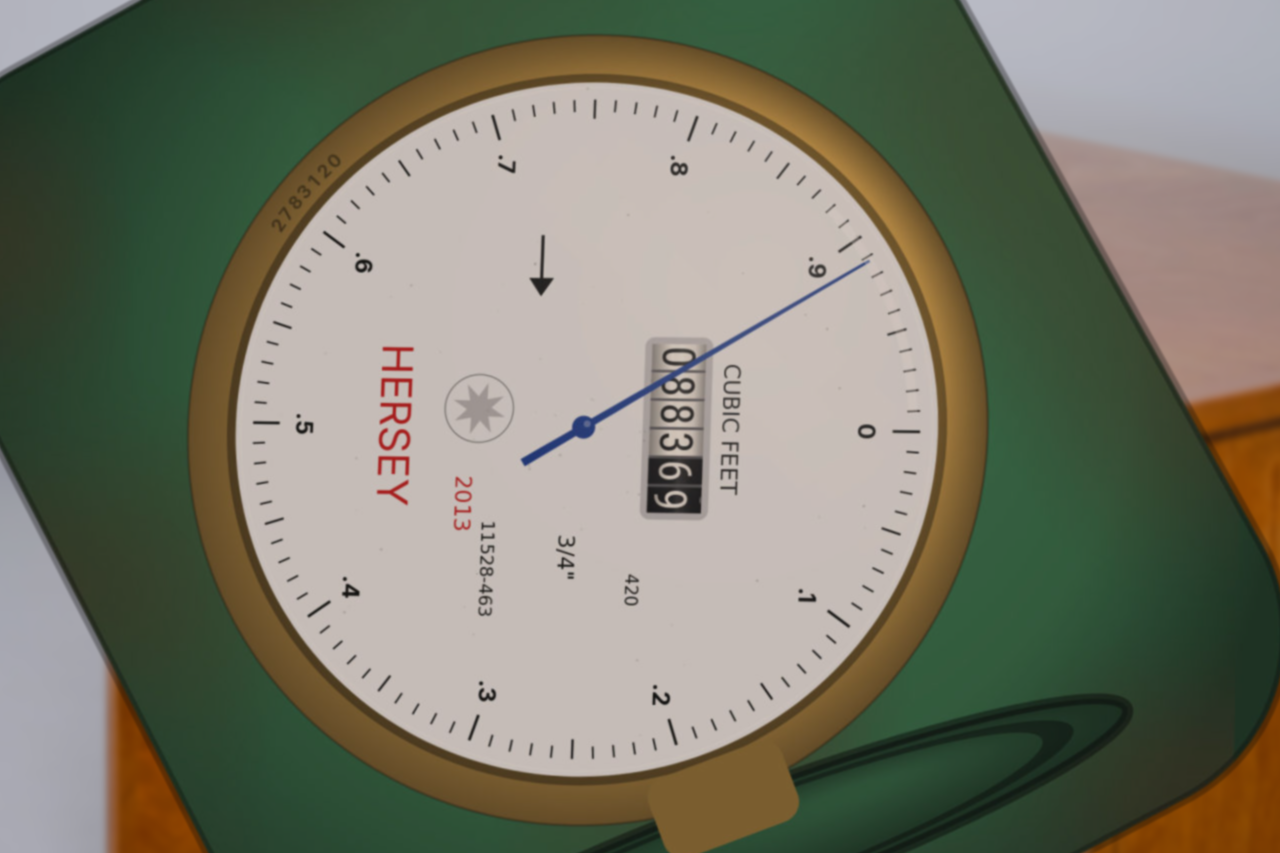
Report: 88368.91,ft³
